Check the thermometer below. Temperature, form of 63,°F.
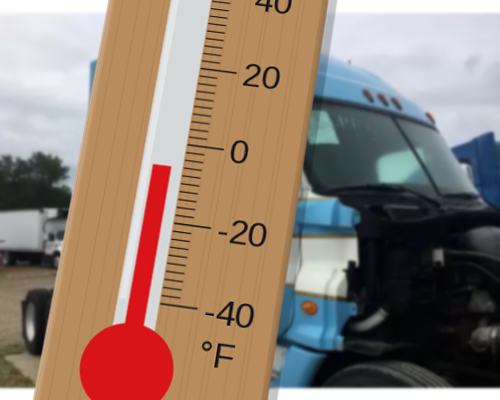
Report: -6,°F
